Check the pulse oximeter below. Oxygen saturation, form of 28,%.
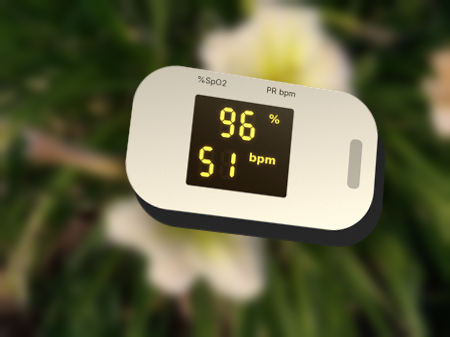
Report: 96,%
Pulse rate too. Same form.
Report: 51,bpm
